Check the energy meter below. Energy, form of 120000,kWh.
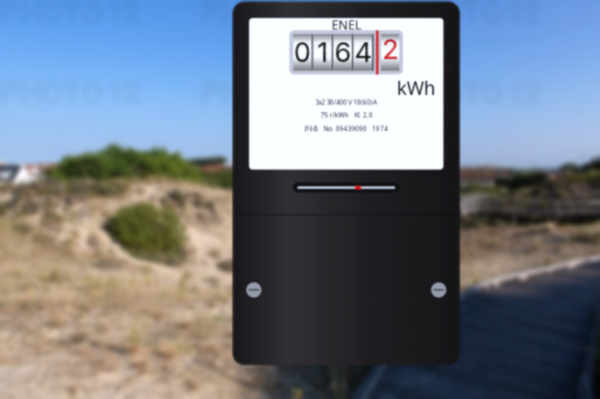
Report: 164.2,kWh
